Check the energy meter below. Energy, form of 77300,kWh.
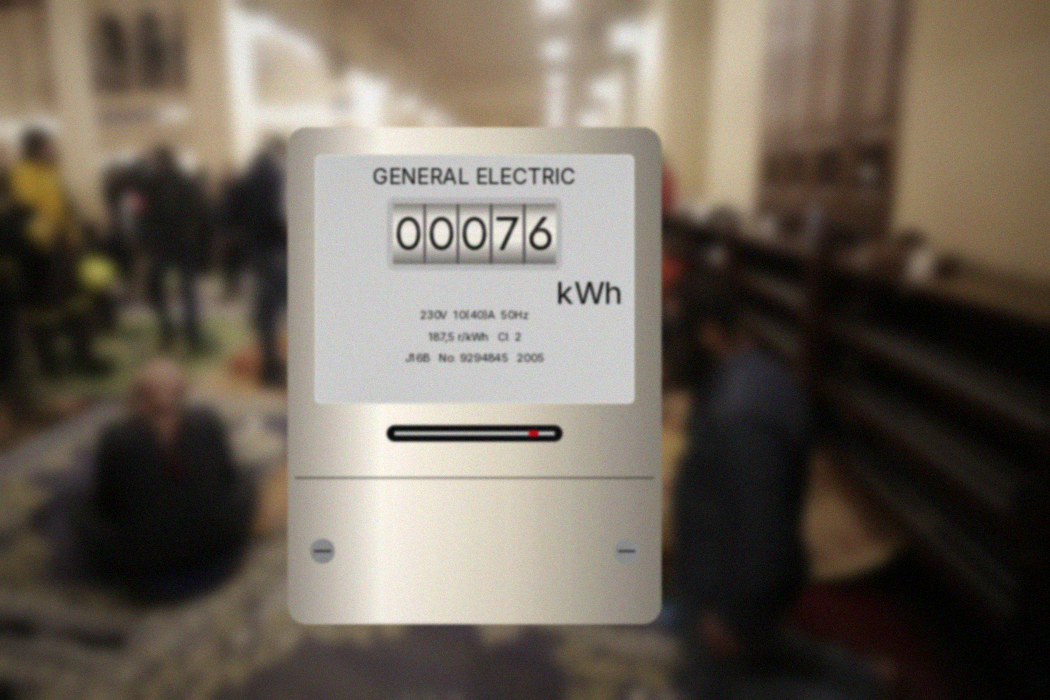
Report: 76,kWh
